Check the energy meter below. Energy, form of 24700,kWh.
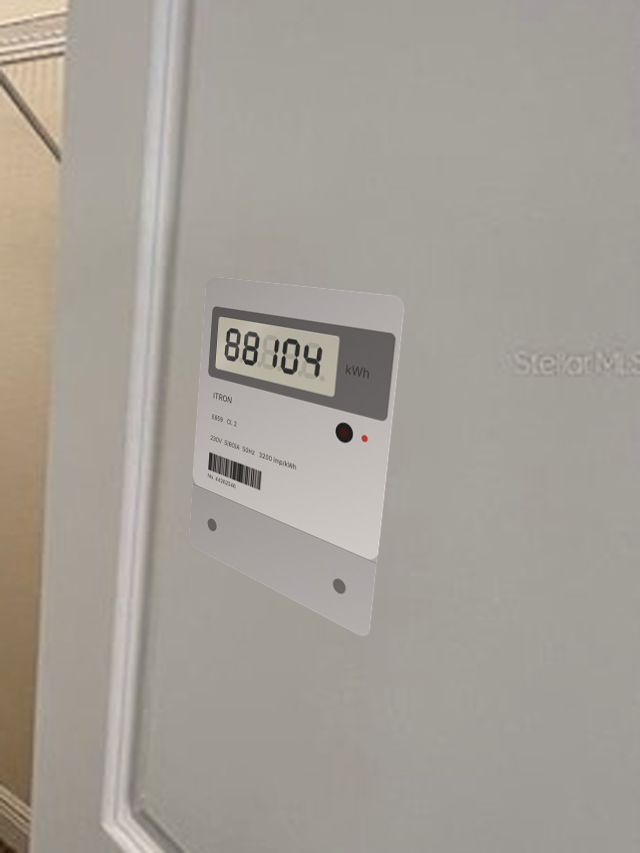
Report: 88104,kWh
